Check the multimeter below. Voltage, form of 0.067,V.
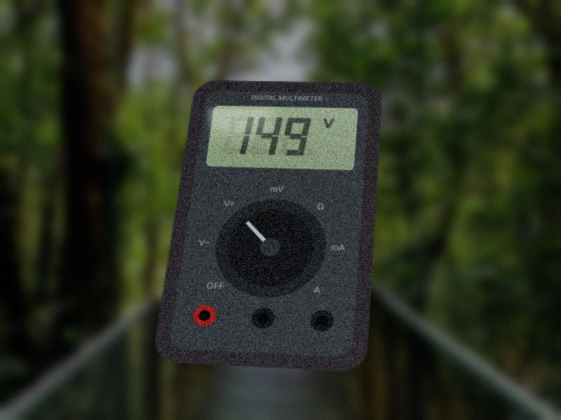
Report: 149,V
